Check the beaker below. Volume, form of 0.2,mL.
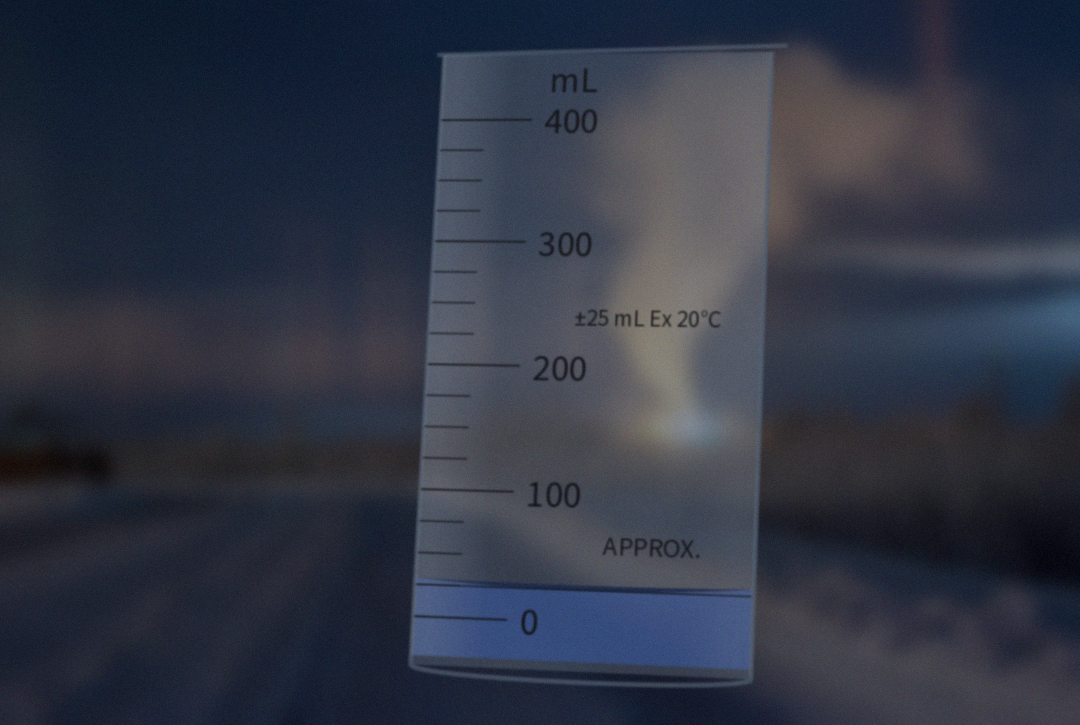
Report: 25,mL
